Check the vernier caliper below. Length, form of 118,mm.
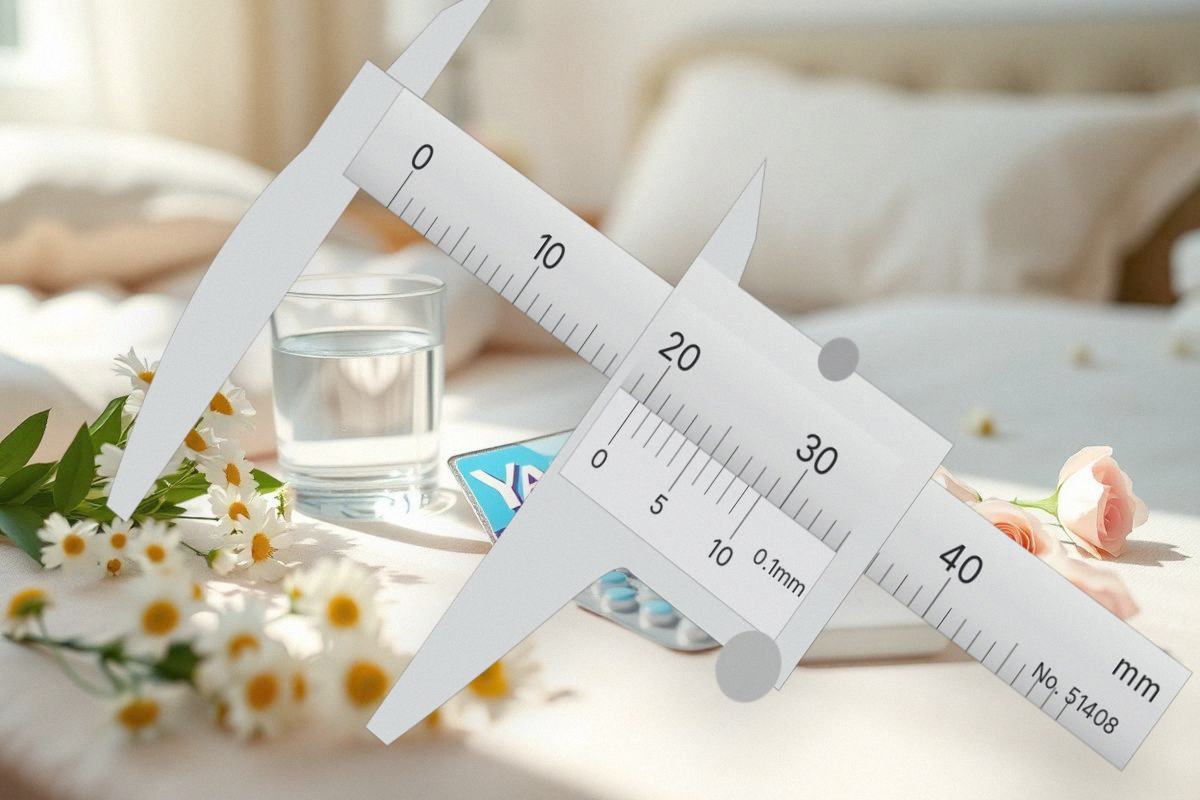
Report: 19.7,mm
